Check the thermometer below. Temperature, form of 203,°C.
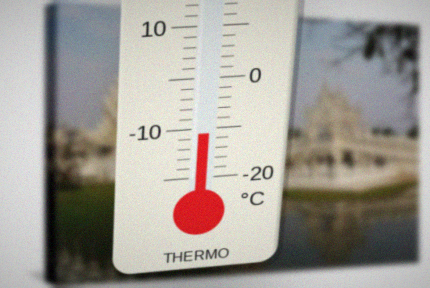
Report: -11,°C
